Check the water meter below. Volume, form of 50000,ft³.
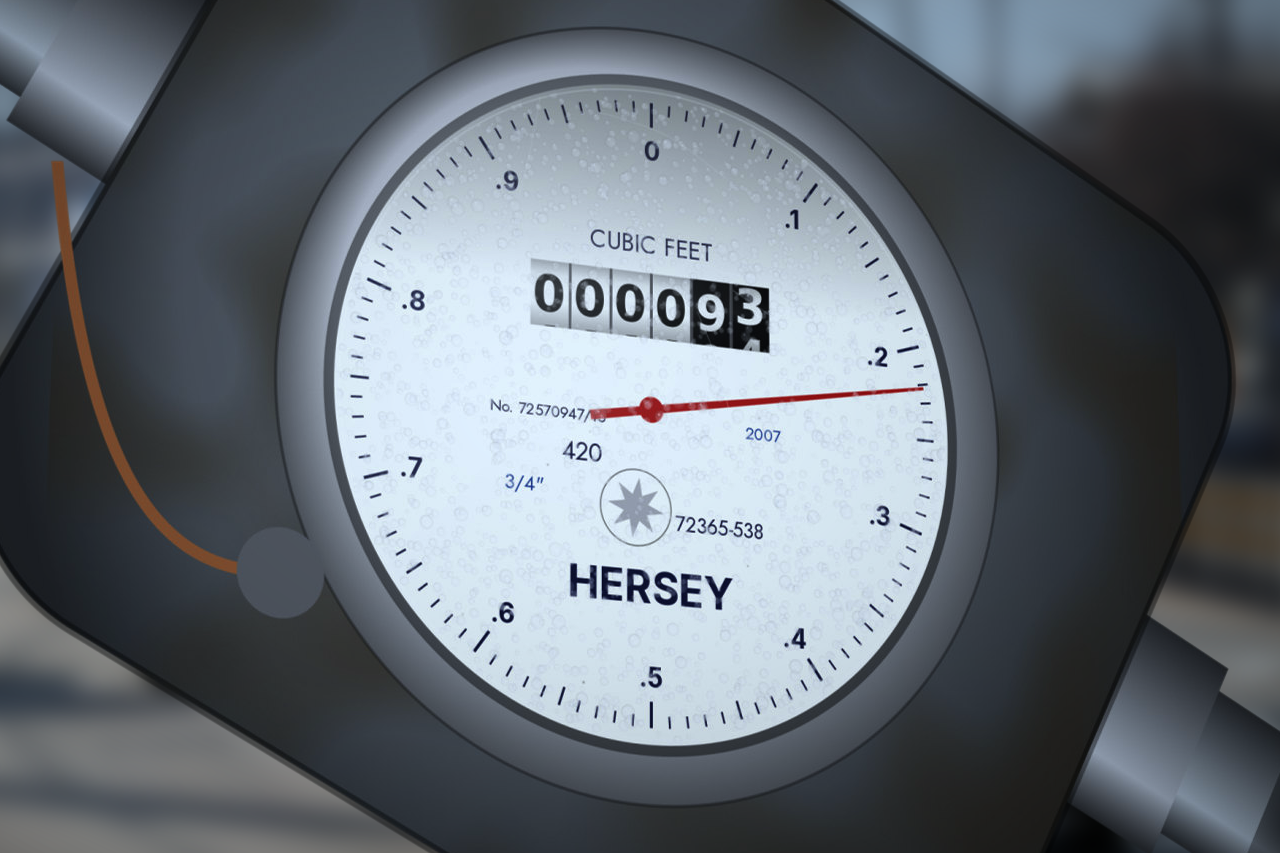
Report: 93.22,ft³
